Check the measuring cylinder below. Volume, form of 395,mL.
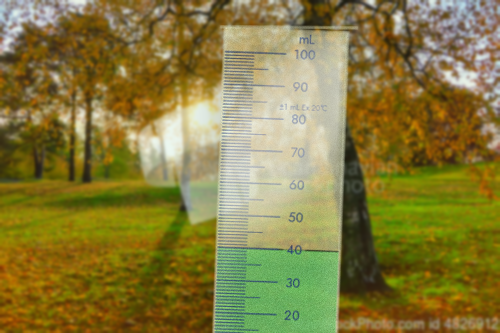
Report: 40,mL
